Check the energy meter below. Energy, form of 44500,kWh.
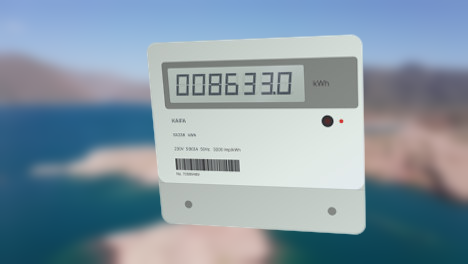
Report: 8633.0,kWh
